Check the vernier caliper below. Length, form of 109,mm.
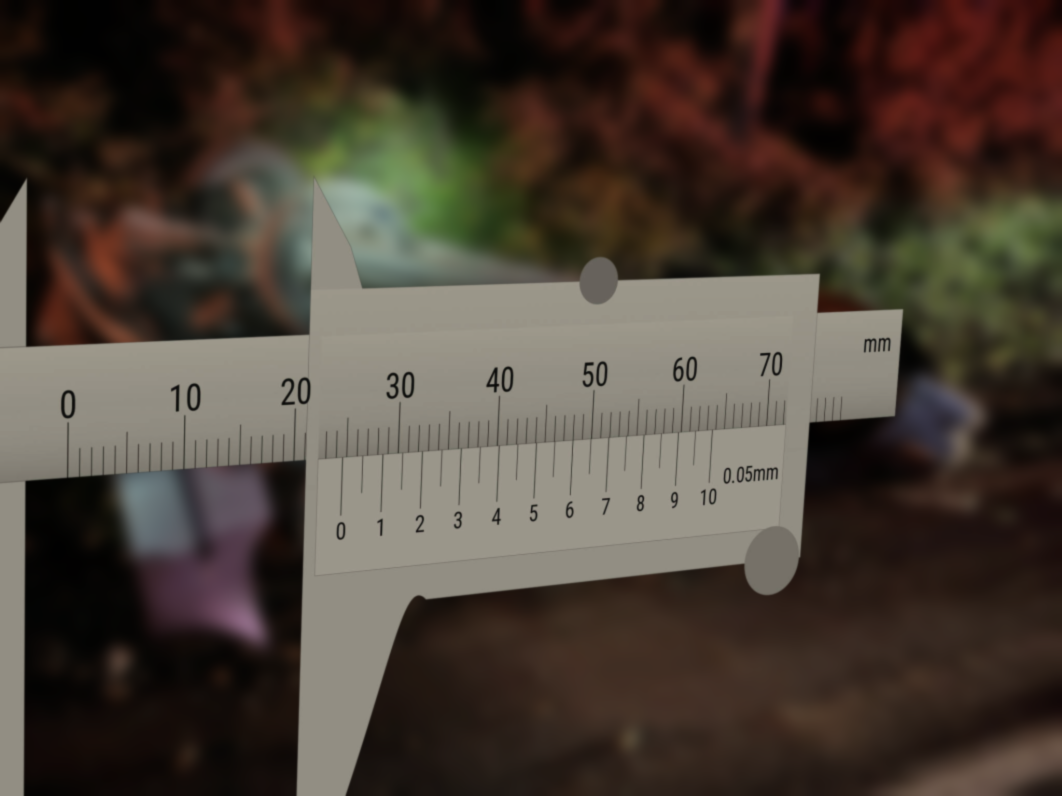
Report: 24.6,mm
